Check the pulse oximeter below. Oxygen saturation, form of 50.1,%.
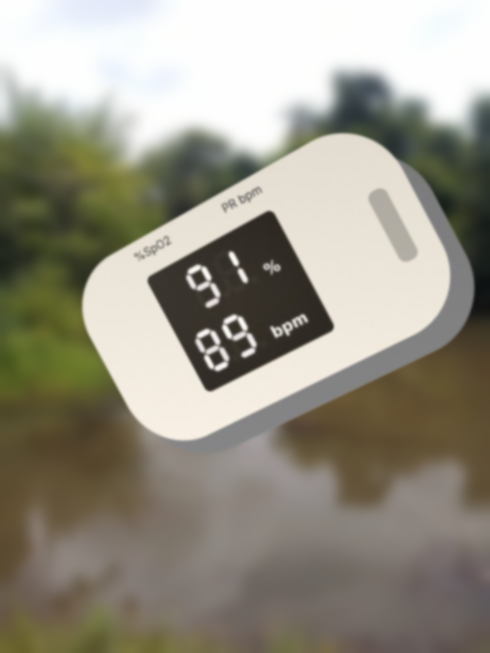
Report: 91,%
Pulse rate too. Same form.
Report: 89,bpm
